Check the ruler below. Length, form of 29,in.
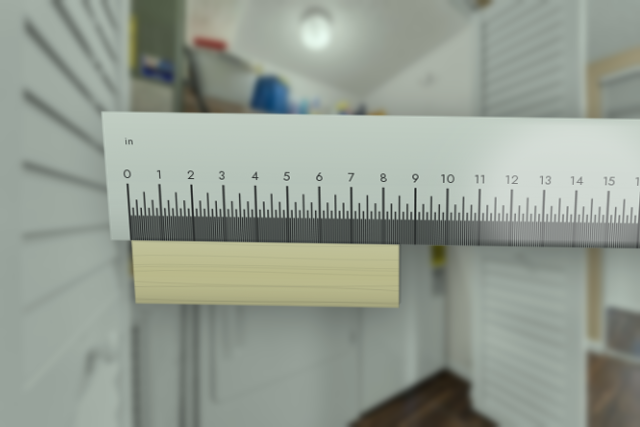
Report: 8.5,in
